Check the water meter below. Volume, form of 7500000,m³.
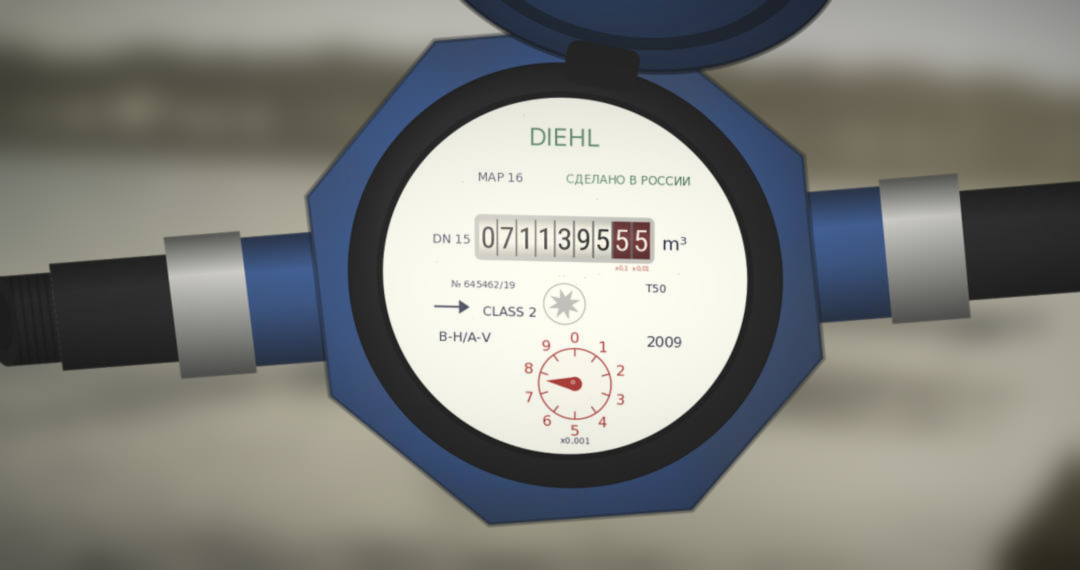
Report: 711395.557,m³
